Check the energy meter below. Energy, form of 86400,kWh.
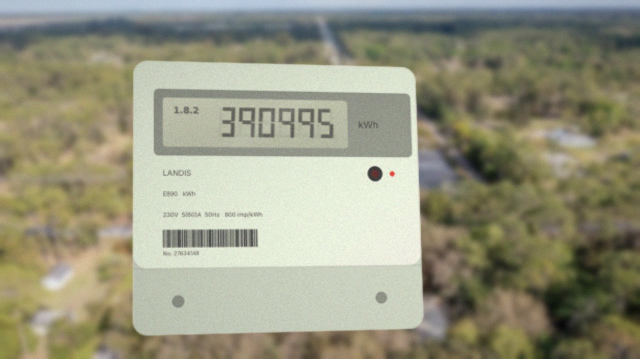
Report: 390995,kWh
